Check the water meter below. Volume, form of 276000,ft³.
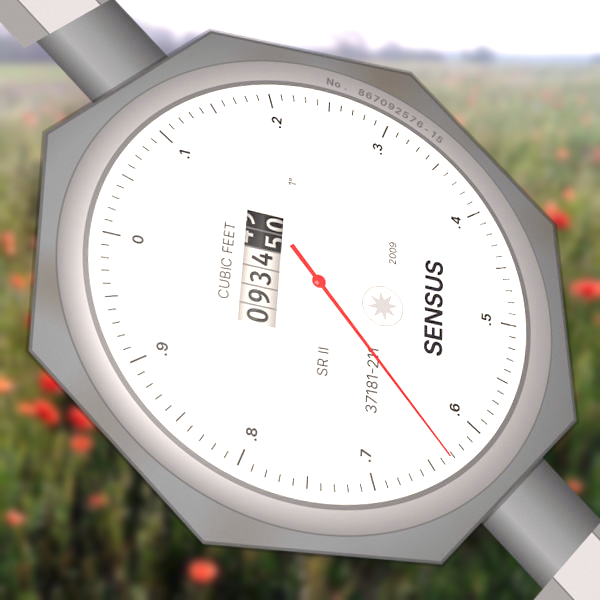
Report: 93449.63,ft³
